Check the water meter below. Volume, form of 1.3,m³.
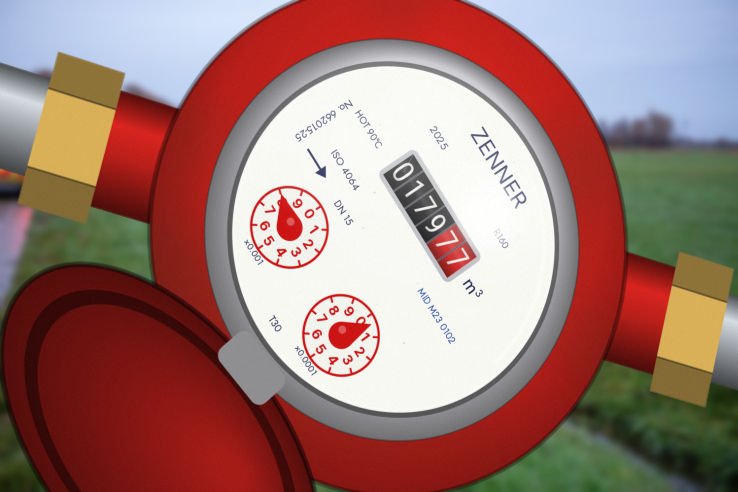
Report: 179.7780,m³
